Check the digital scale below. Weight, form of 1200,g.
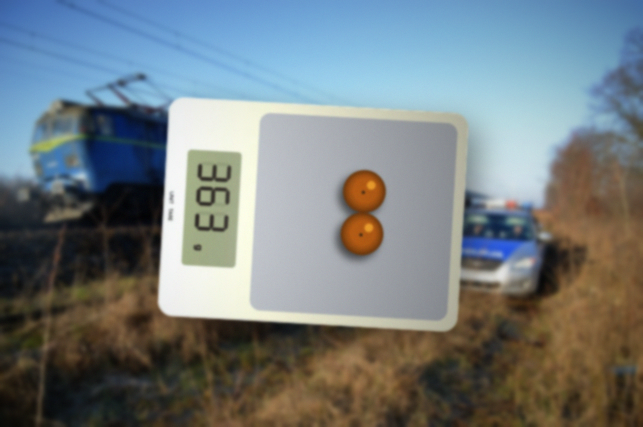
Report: 363,g
